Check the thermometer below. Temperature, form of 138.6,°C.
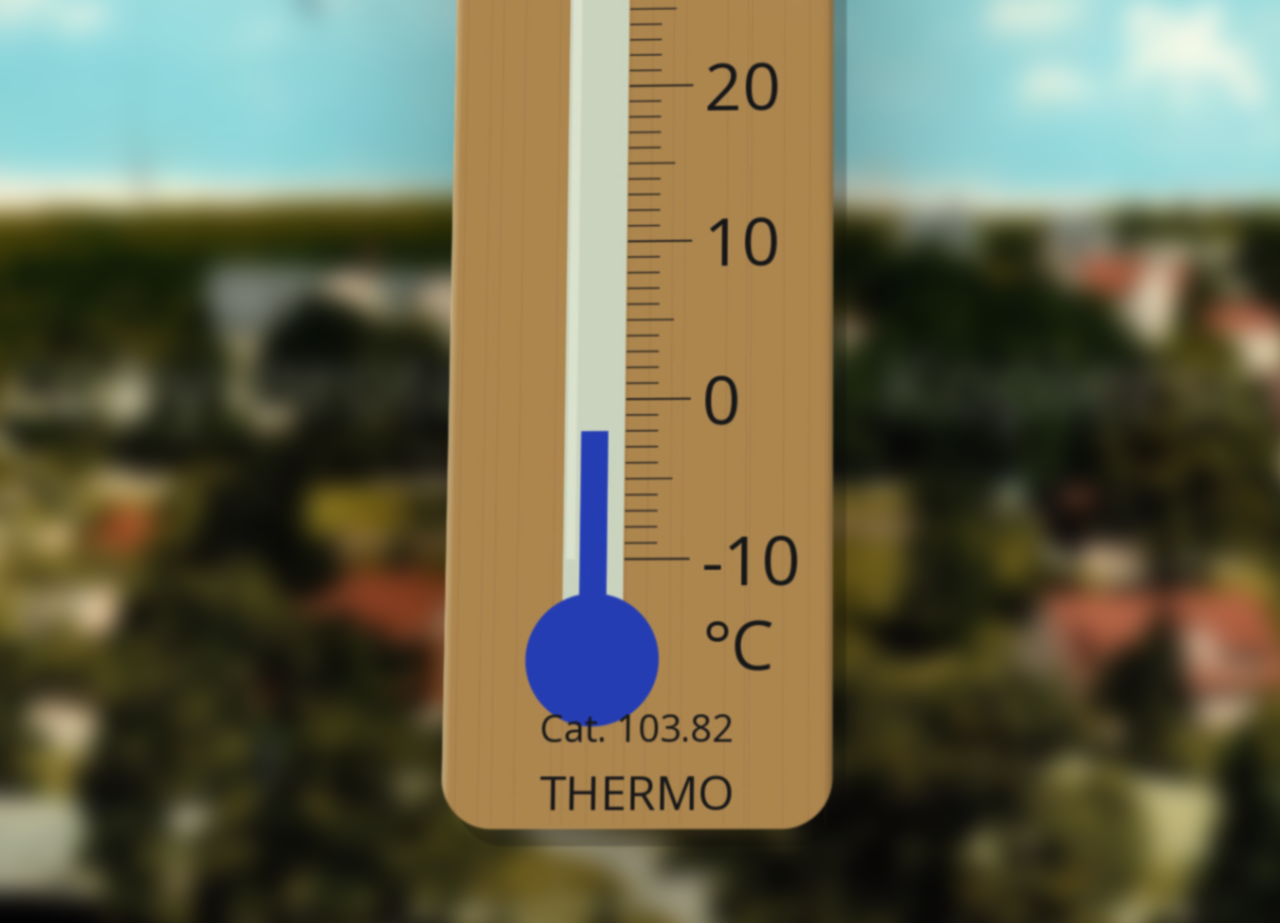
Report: -2,°C
